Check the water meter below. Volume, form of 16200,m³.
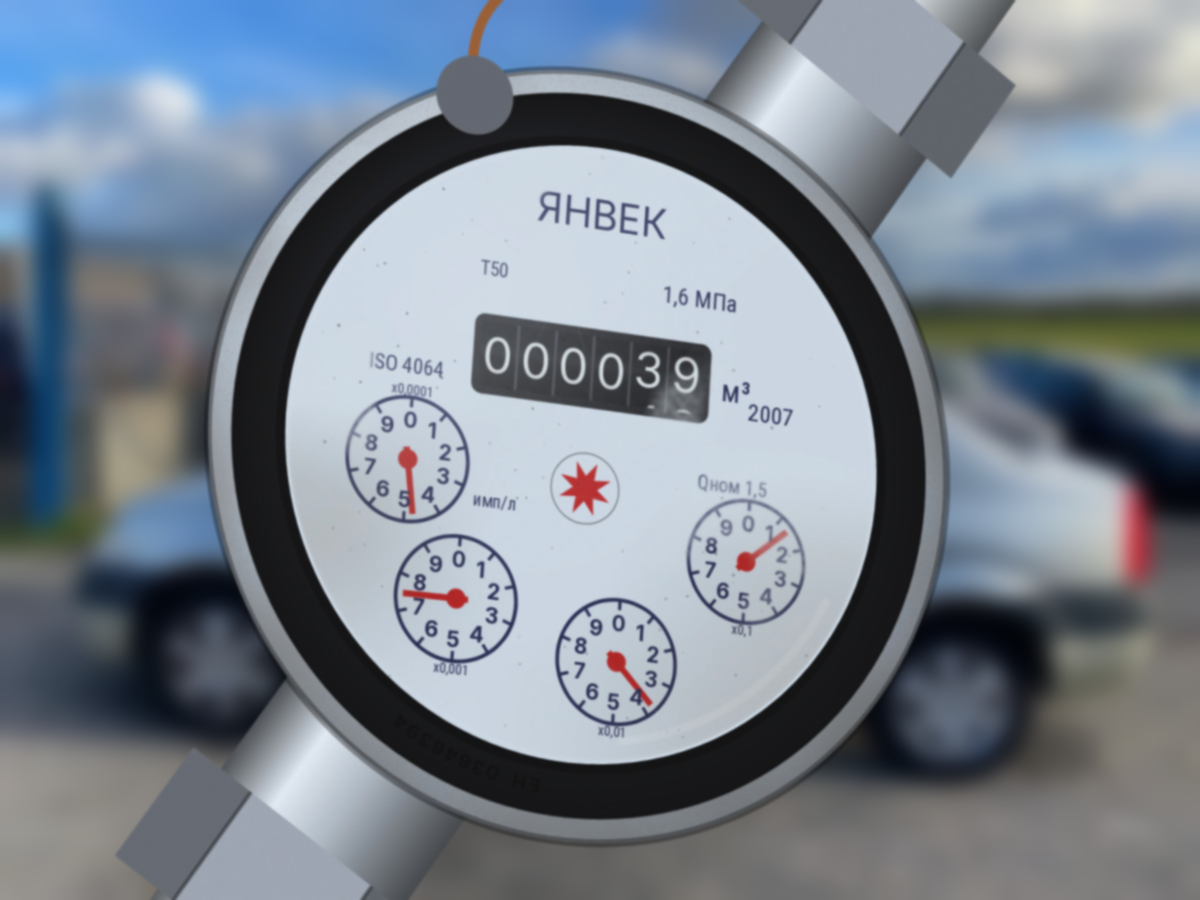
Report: 39.1374,m³
